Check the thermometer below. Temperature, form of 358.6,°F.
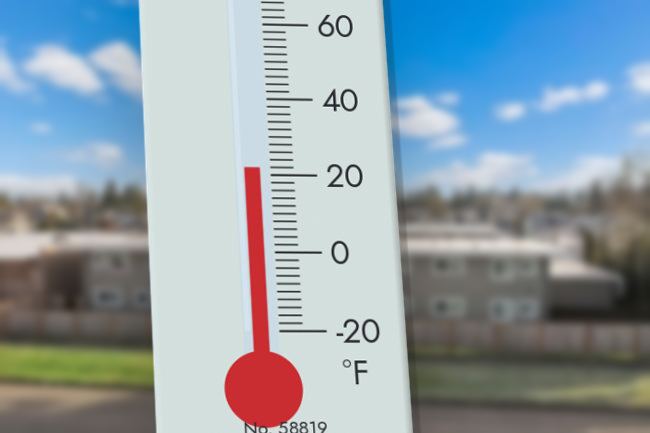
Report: 22,°F
